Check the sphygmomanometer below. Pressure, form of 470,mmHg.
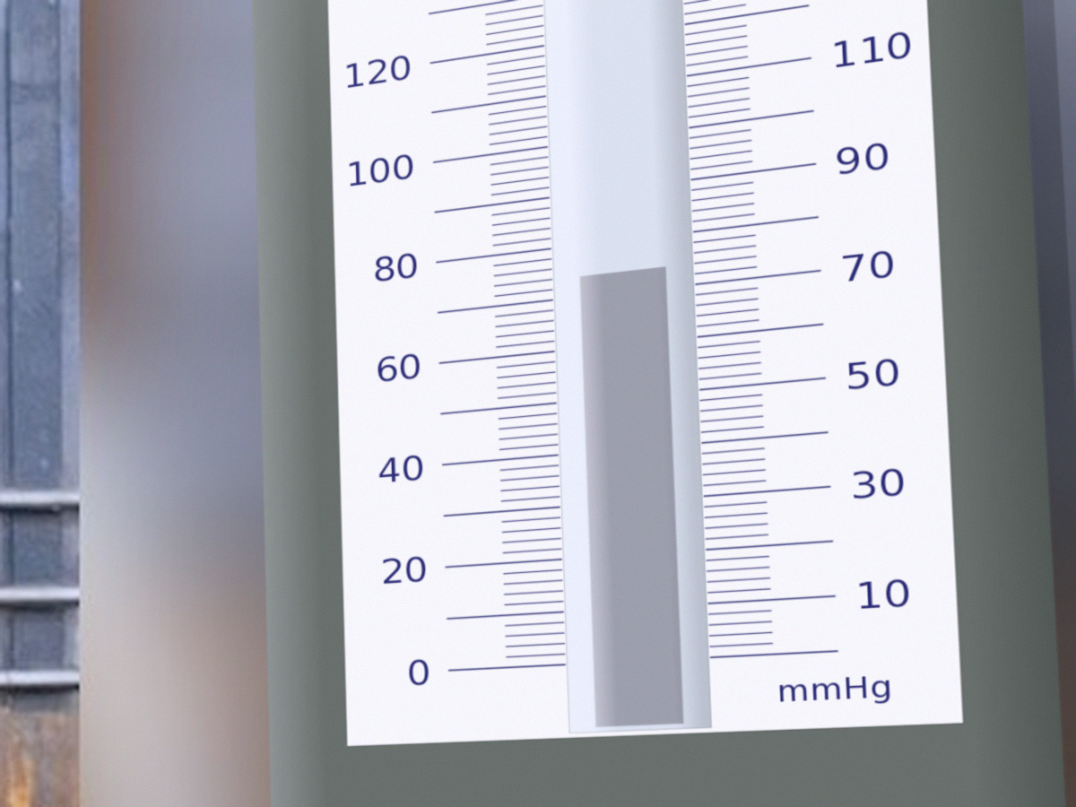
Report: 74,mmHg
